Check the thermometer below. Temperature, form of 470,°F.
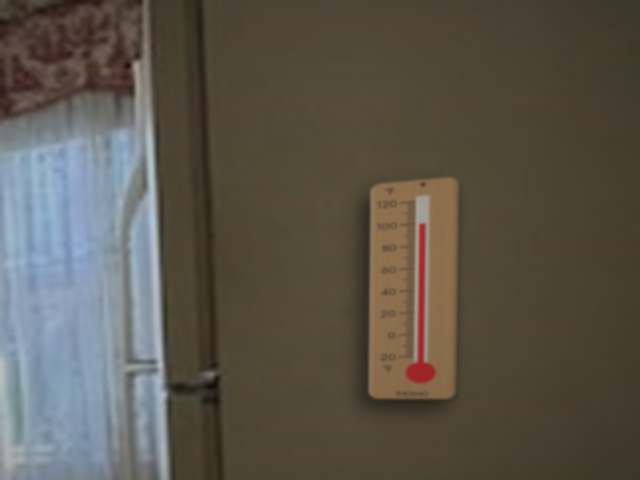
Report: 100,°F
